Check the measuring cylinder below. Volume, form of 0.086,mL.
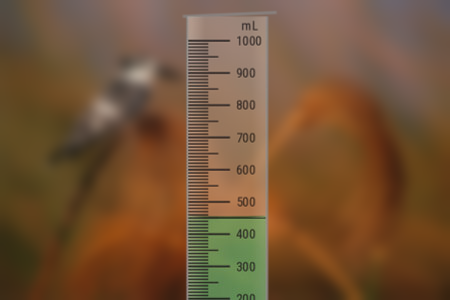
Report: 450,mL
